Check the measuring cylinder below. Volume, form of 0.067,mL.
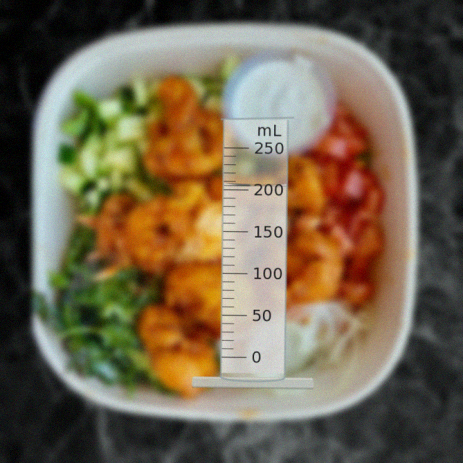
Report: 205,mL
